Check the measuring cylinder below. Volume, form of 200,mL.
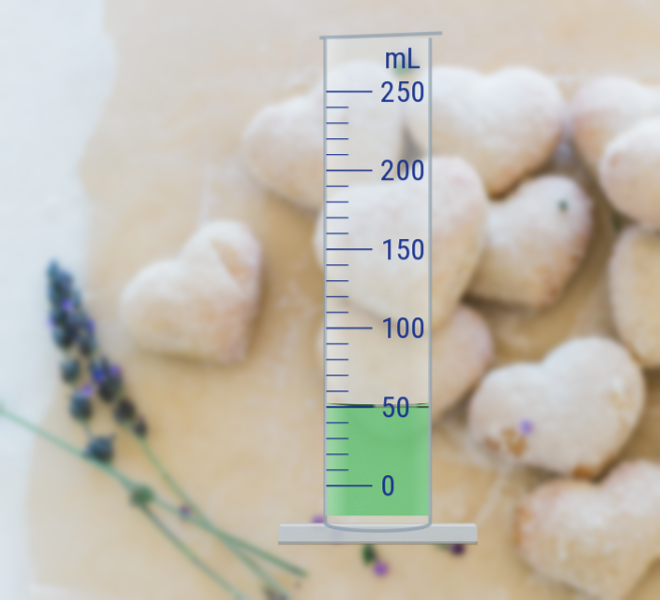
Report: 50,mL
